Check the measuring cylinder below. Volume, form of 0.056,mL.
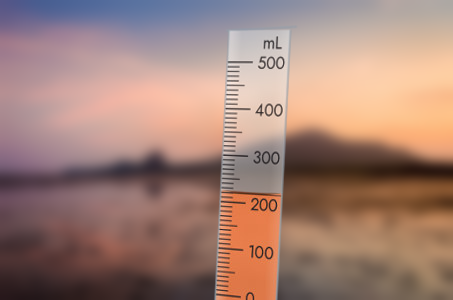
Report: 220,mL
